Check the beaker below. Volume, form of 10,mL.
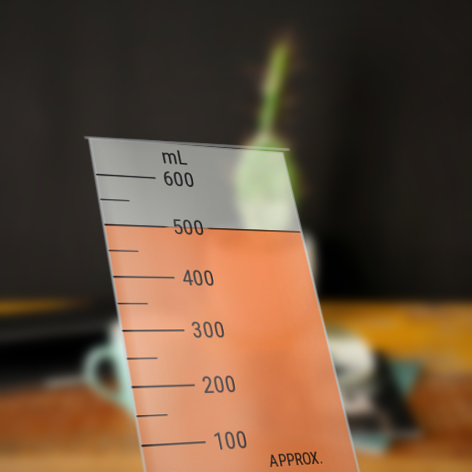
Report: 500,mL
